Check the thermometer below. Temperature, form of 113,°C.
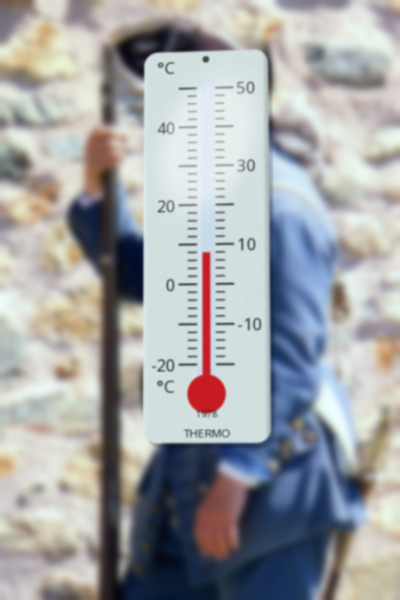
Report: 8,°C
